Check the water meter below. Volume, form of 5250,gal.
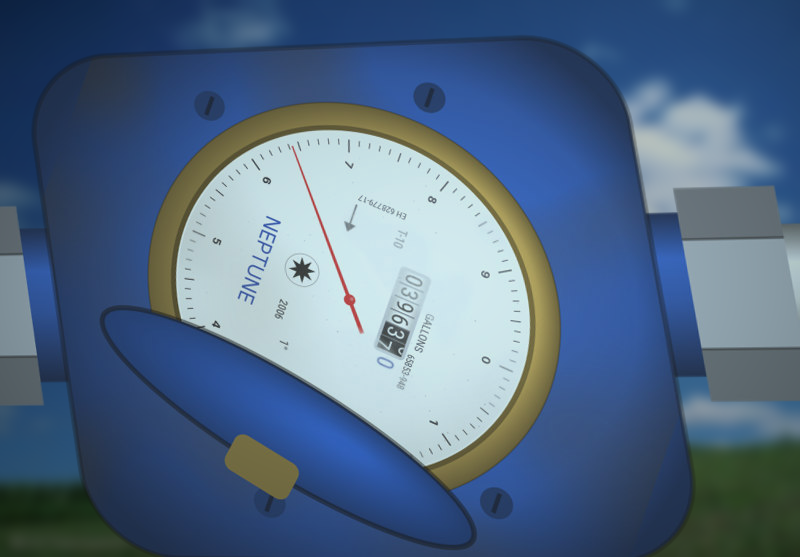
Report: 396366.4,gal
